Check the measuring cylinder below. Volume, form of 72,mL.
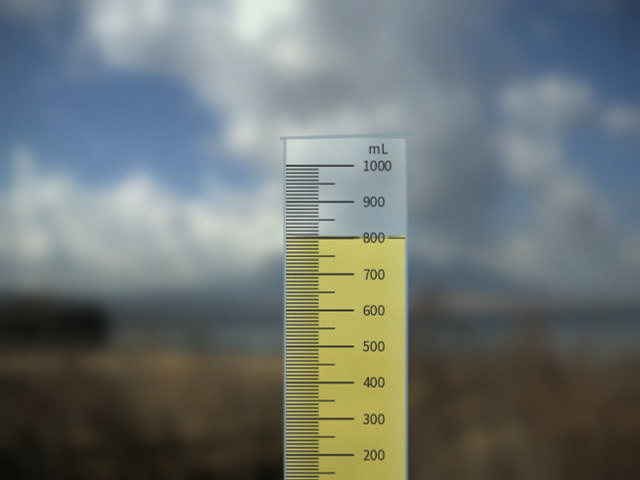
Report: 800,mL
